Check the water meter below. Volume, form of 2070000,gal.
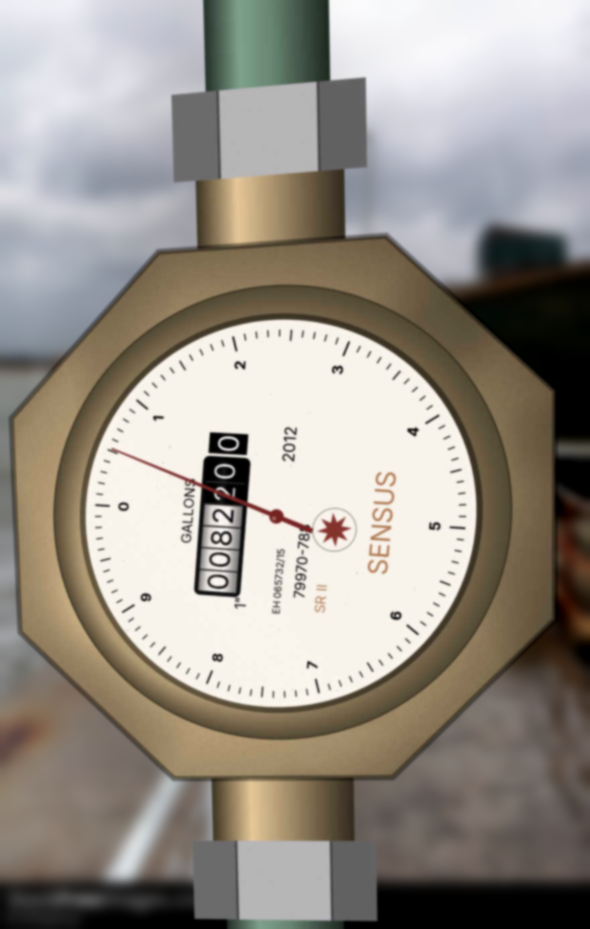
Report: 82200.5,gal
